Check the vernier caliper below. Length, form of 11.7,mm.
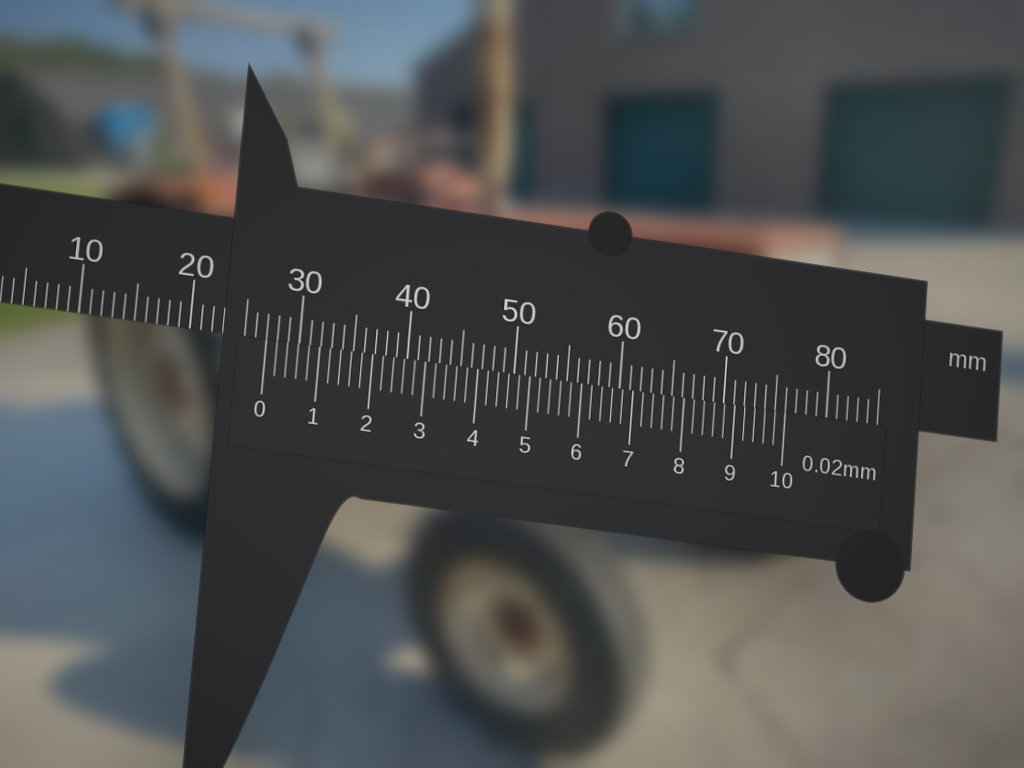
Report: 27.0,mm
